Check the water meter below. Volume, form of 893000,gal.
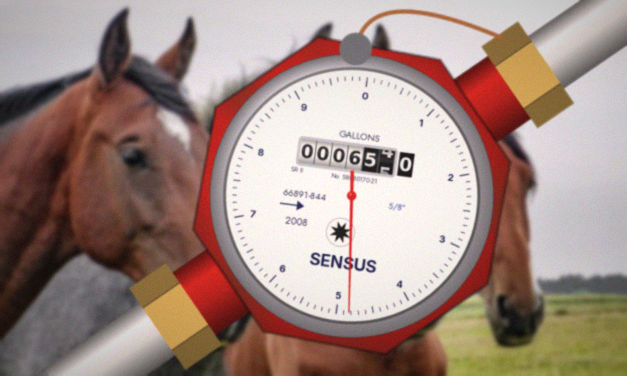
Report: 6544.8,gal
